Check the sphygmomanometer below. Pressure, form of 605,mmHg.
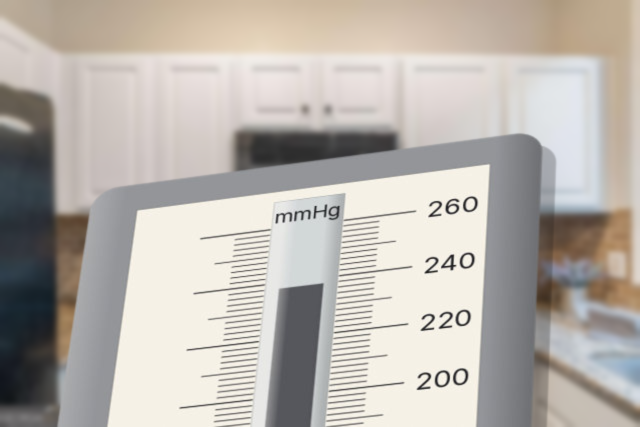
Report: 238,mmHg
